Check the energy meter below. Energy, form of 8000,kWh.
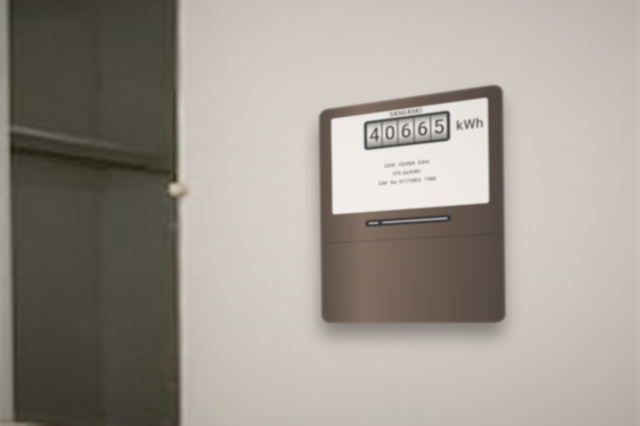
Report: 40665,kWh
